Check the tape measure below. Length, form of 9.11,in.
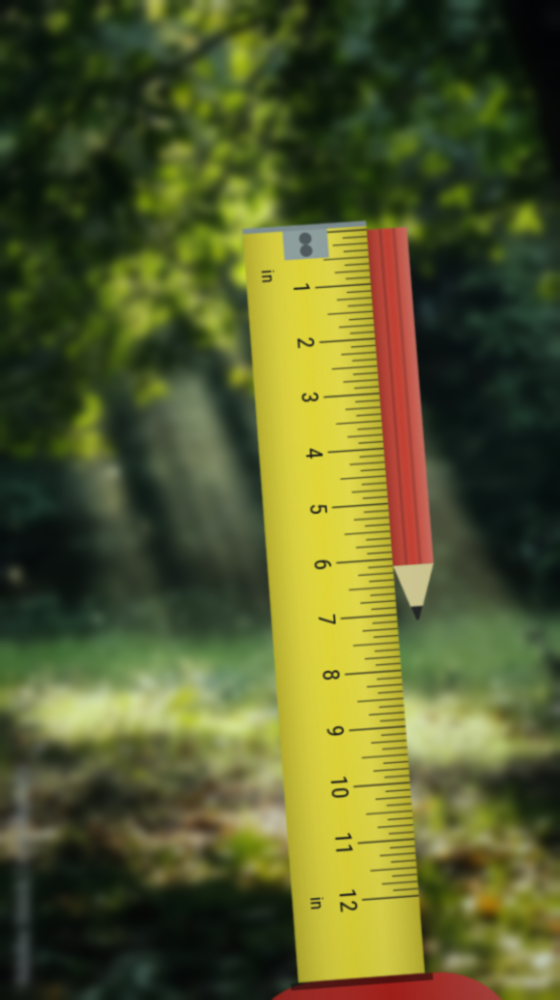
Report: 7.125,in
